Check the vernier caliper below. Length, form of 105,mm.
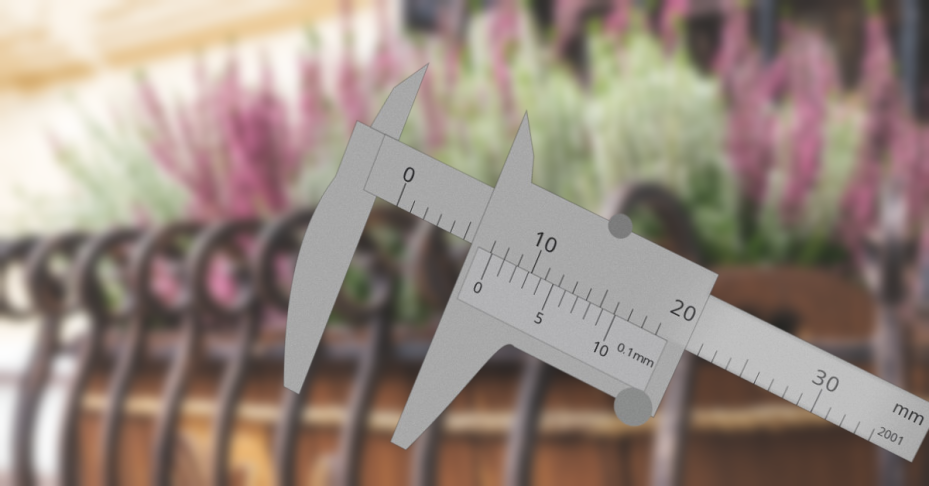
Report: 7.1,mm
